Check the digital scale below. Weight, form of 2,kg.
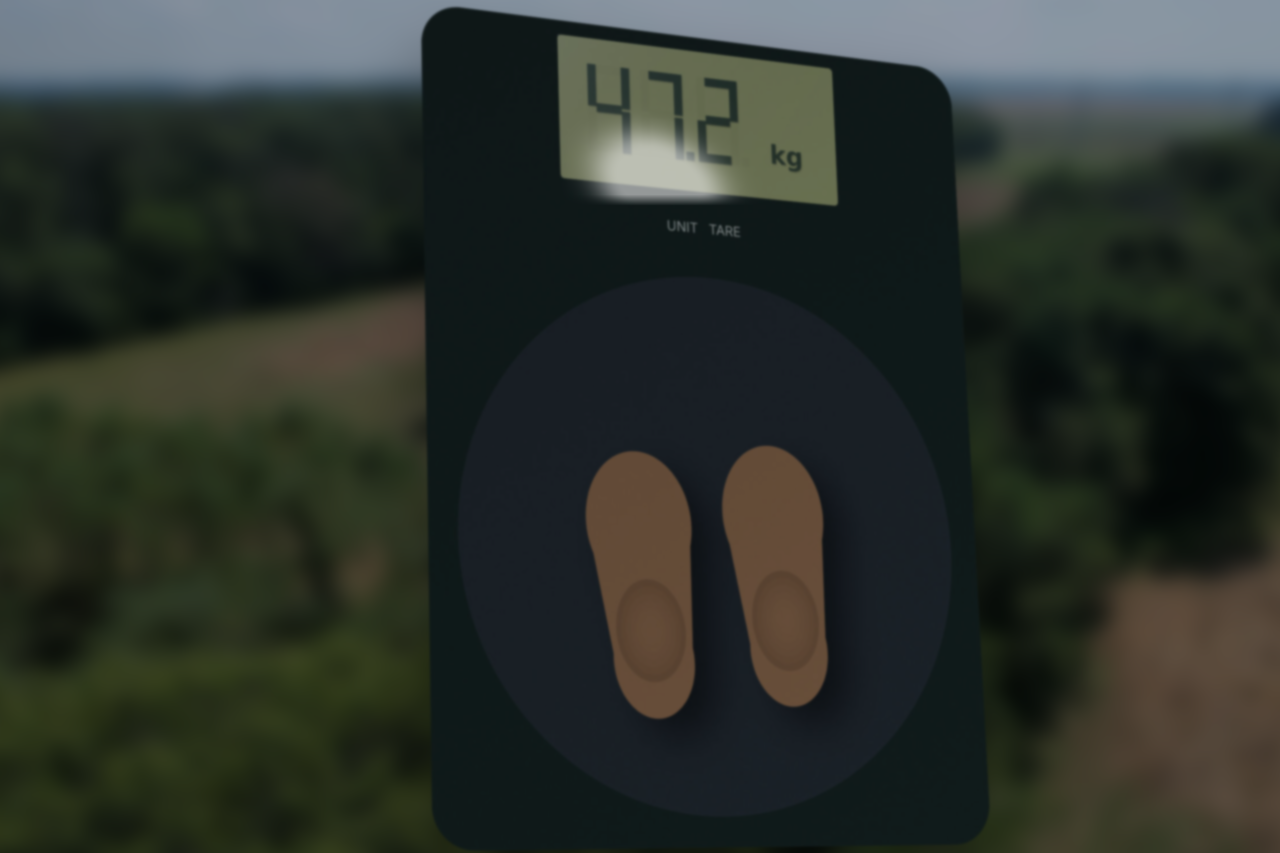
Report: 47.2,kg
